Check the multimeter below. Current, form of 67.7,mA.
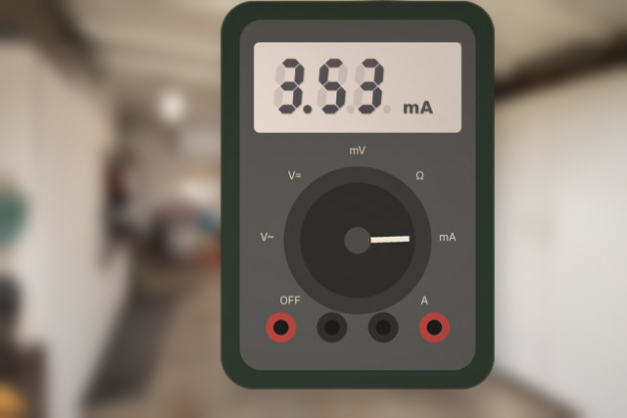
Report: 3.53,mA
